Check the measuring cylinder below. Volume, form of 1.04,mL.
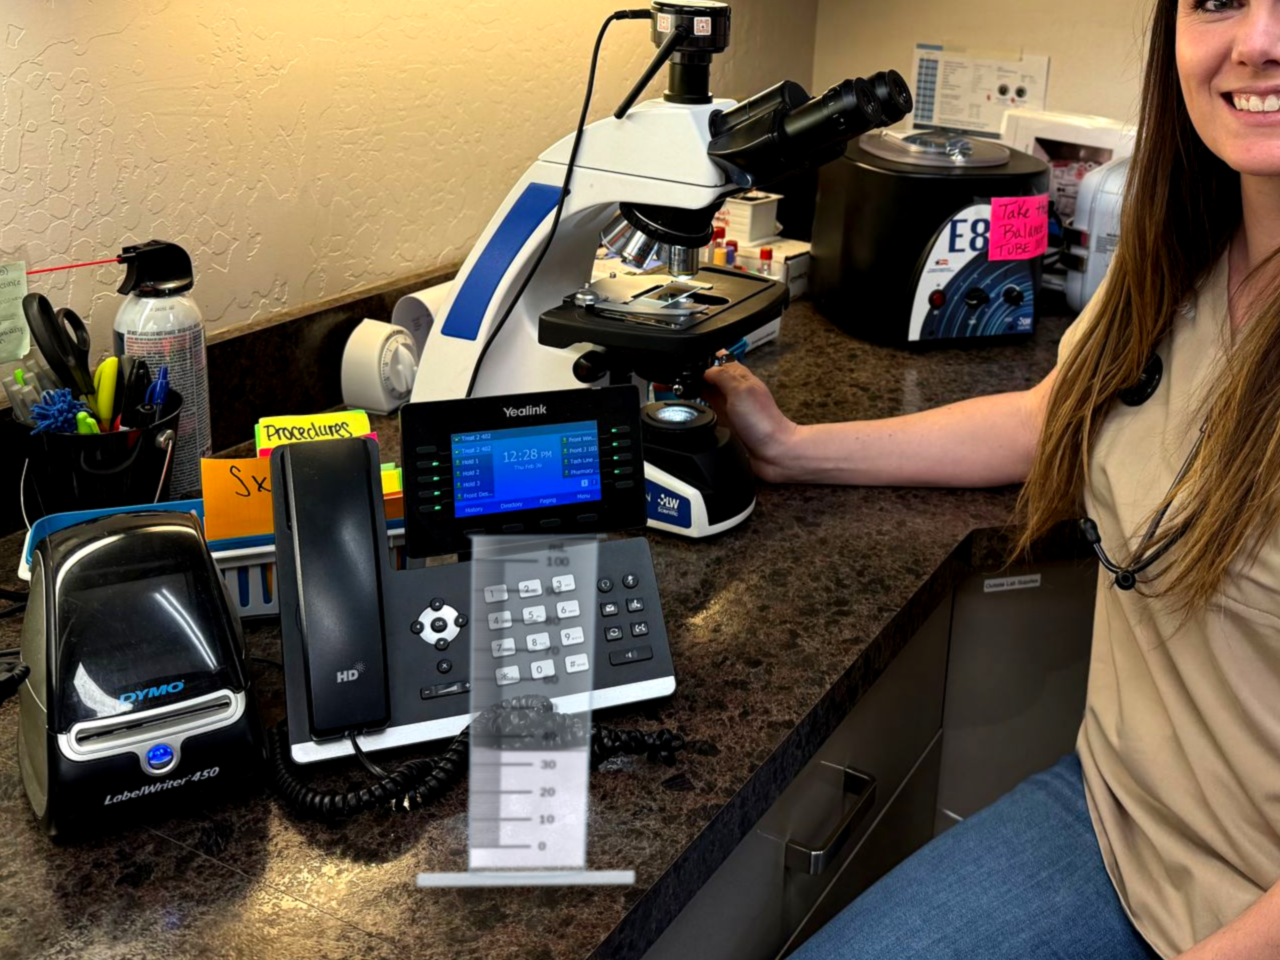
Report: 35,mL
